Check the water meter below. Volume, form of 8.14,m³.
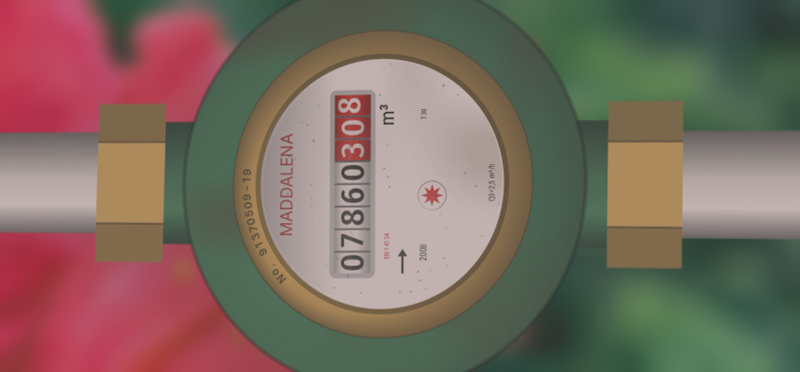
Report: 7860.308,m³
